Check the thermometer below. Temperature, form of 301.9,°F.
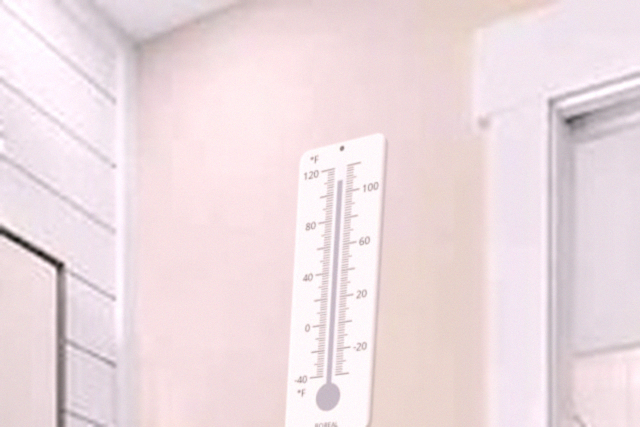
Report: 110,°F
